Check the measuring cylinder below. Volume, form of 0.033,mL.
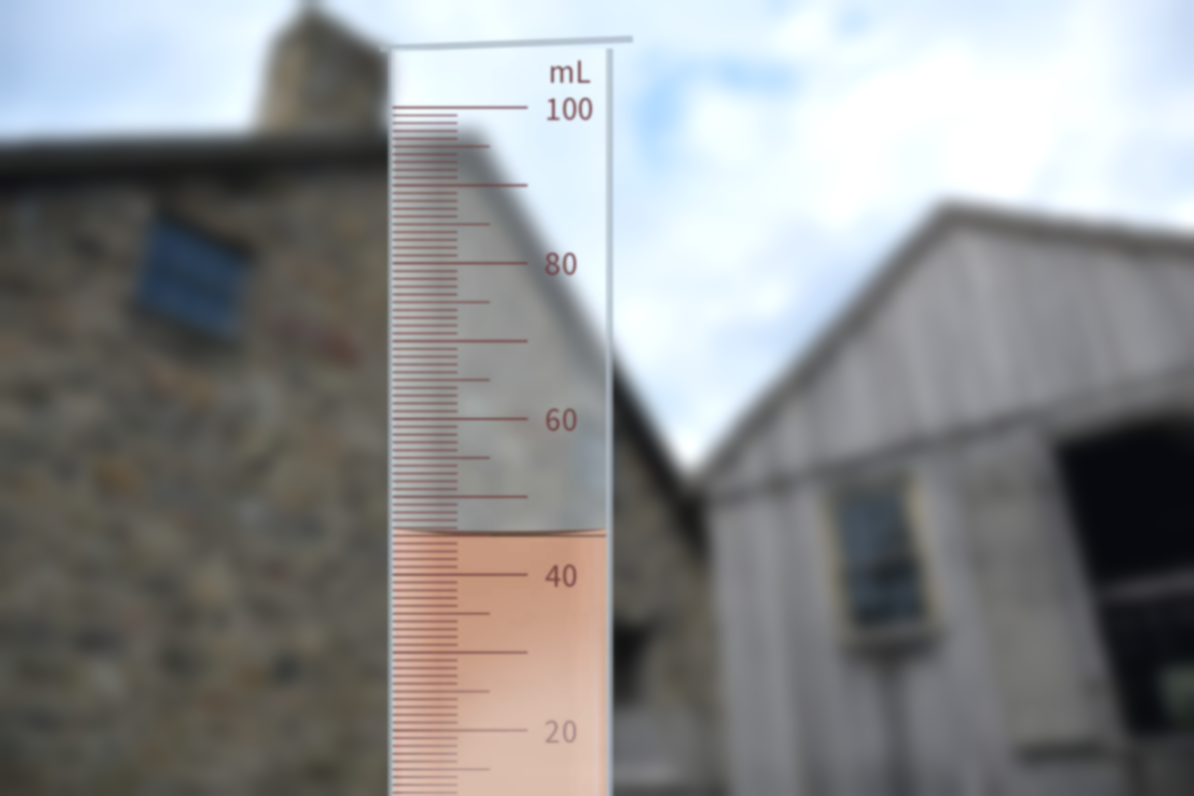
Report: 45,mL
